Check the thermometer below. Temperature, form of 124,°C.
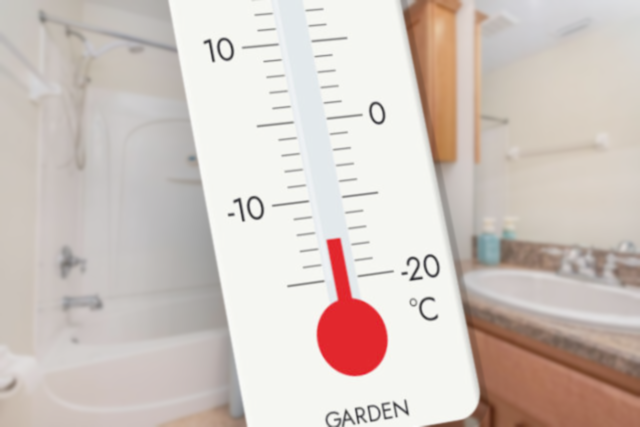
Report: -15,°C
